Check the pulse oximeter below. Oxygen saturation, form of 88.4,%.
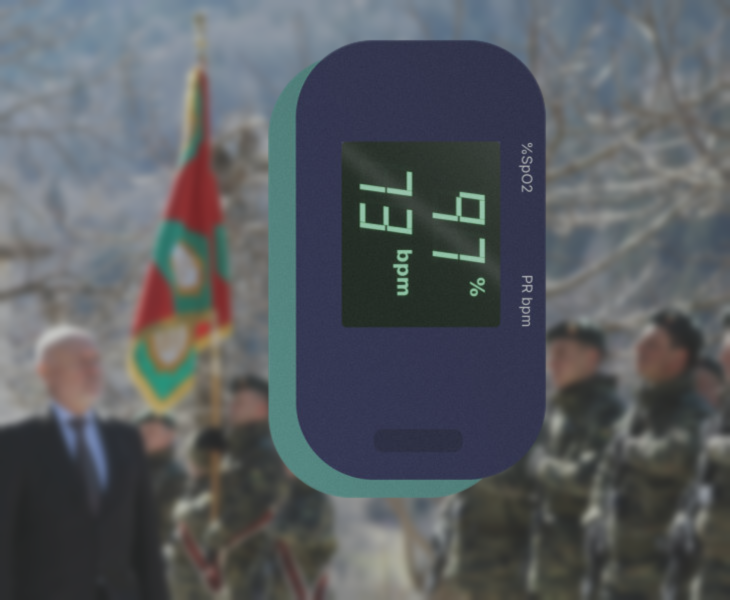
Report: 97,%
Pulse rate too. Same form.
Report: 73,bpm
